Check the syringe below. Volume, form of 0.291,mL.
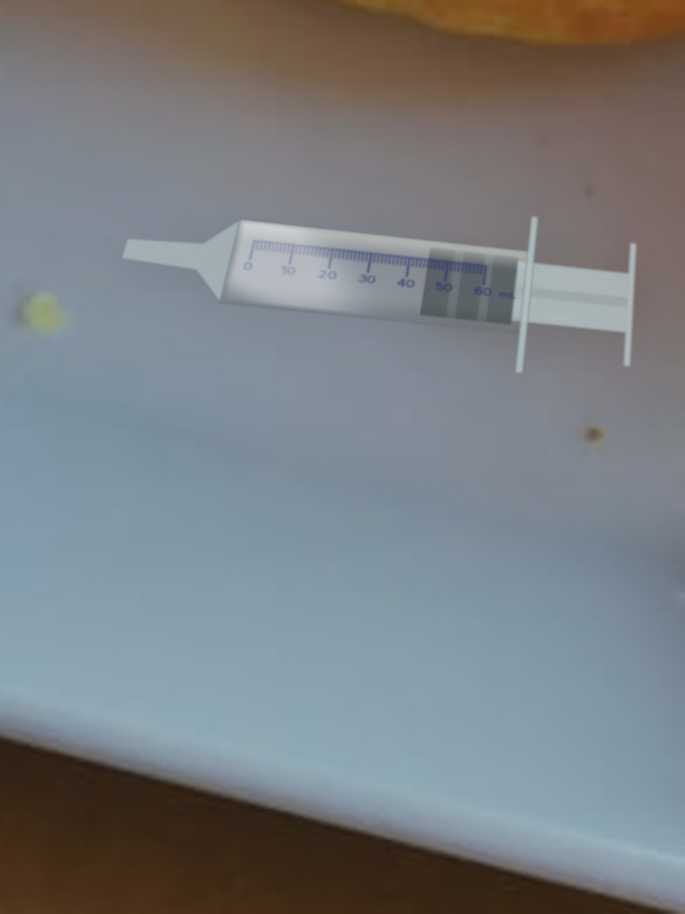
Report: 45,mL
